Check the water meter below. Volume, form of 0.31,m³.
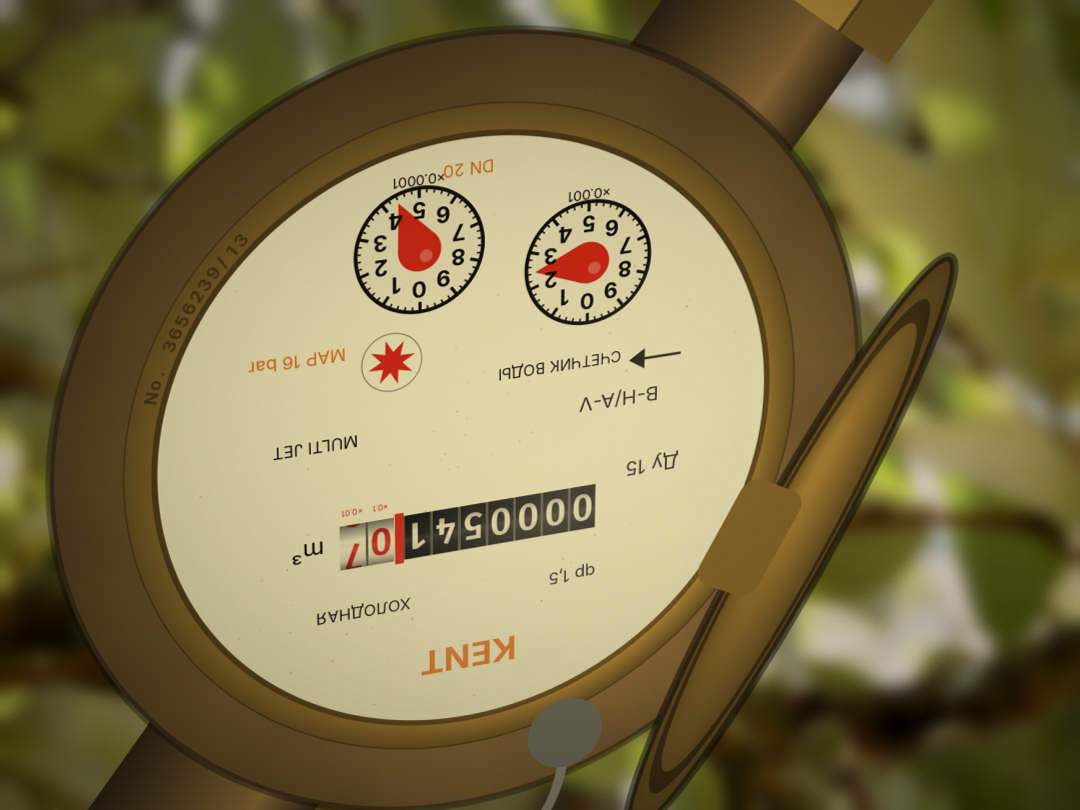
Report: 541.0724,m³
